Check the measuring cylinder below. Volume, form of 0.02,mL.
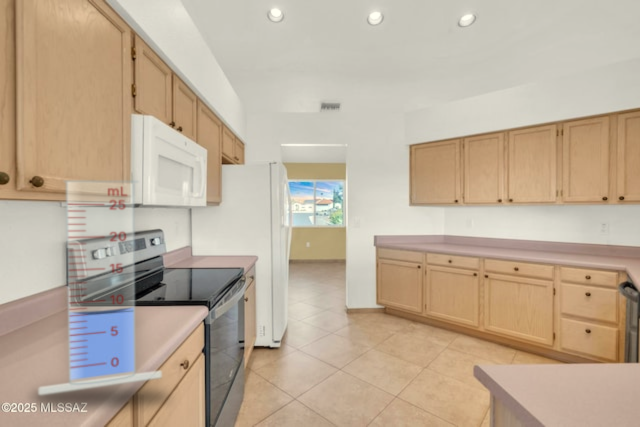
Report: 8,mL
